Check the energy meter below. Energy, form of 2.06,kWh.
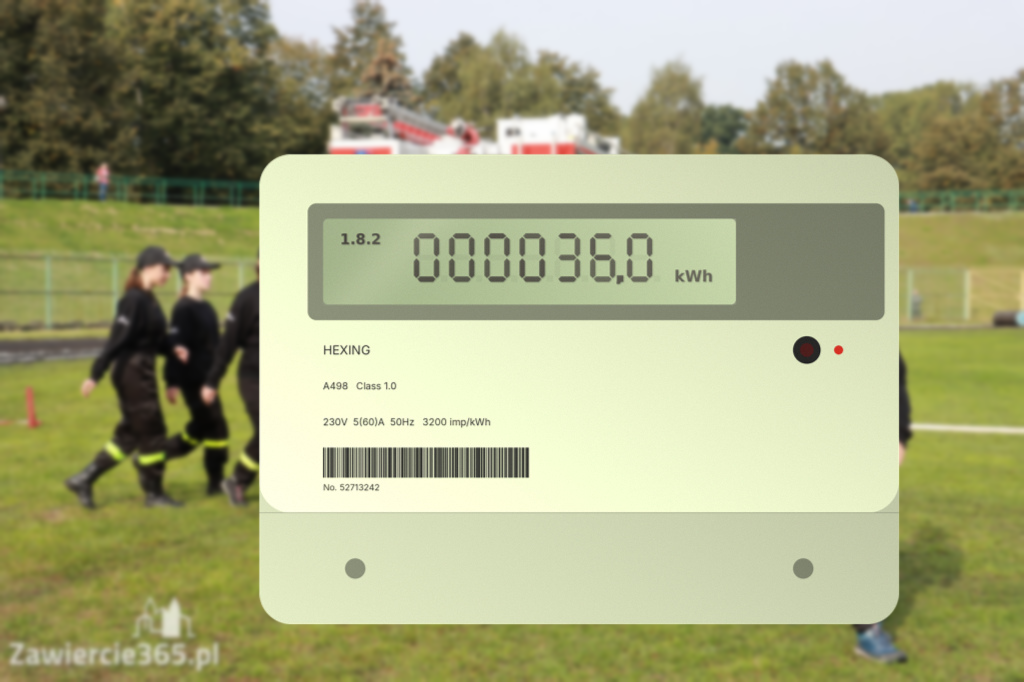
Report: 36.0,kWh
